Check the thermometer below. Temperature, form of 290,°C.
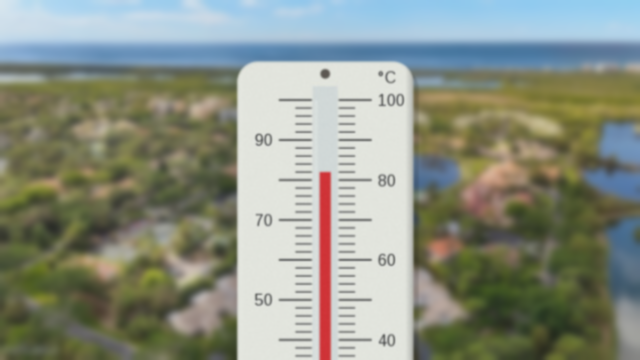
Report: 82,°C
